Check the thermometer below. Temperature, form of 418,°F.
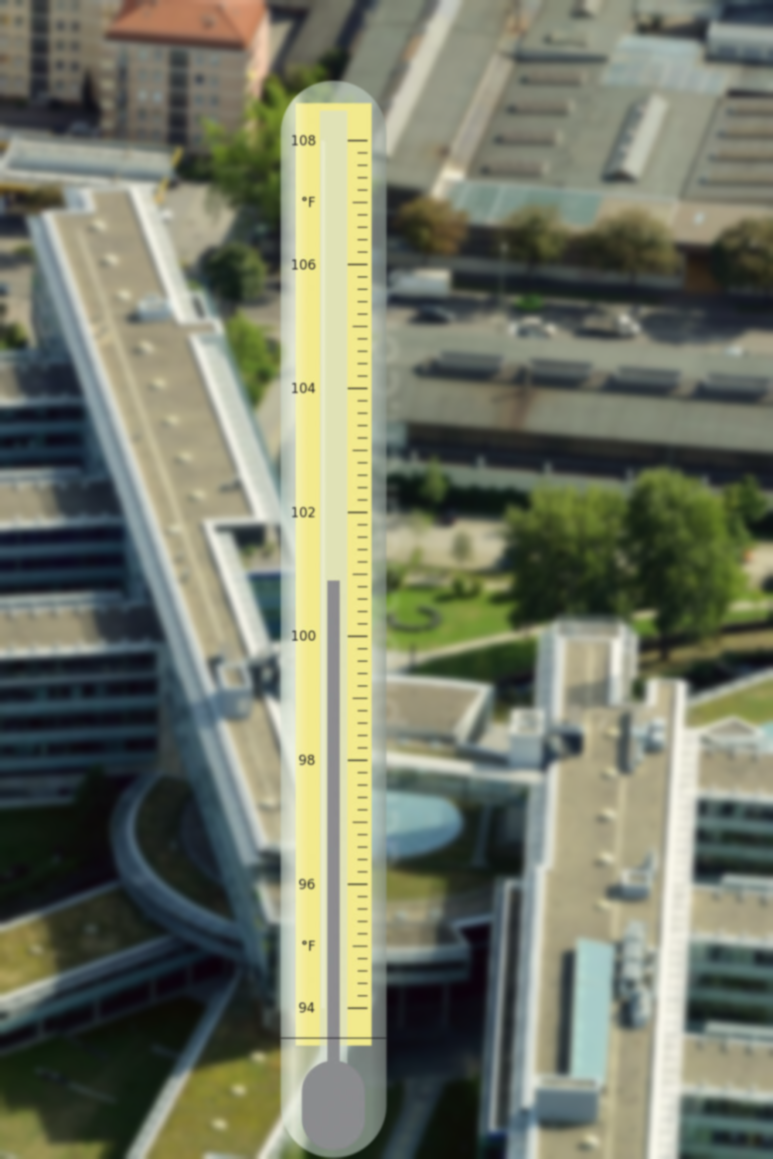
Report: 100.9,°F
